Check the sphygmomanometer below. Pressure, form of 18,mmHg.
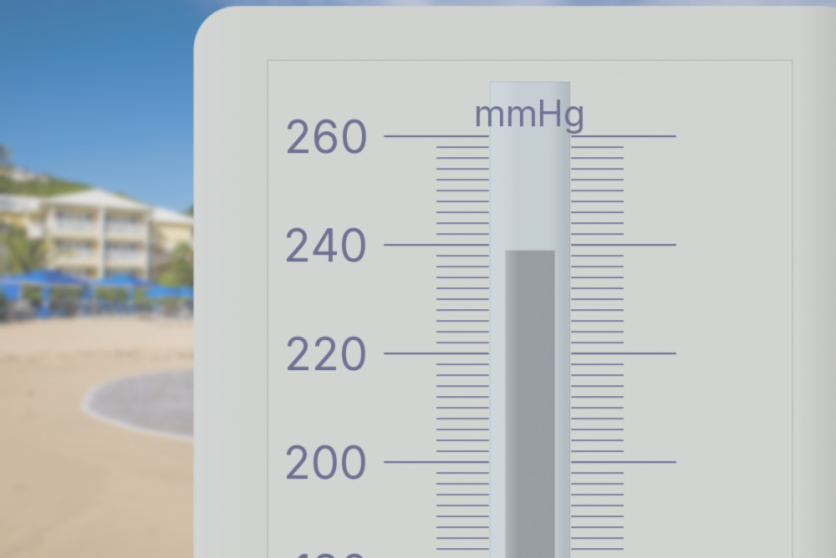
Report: 239,mmHg
